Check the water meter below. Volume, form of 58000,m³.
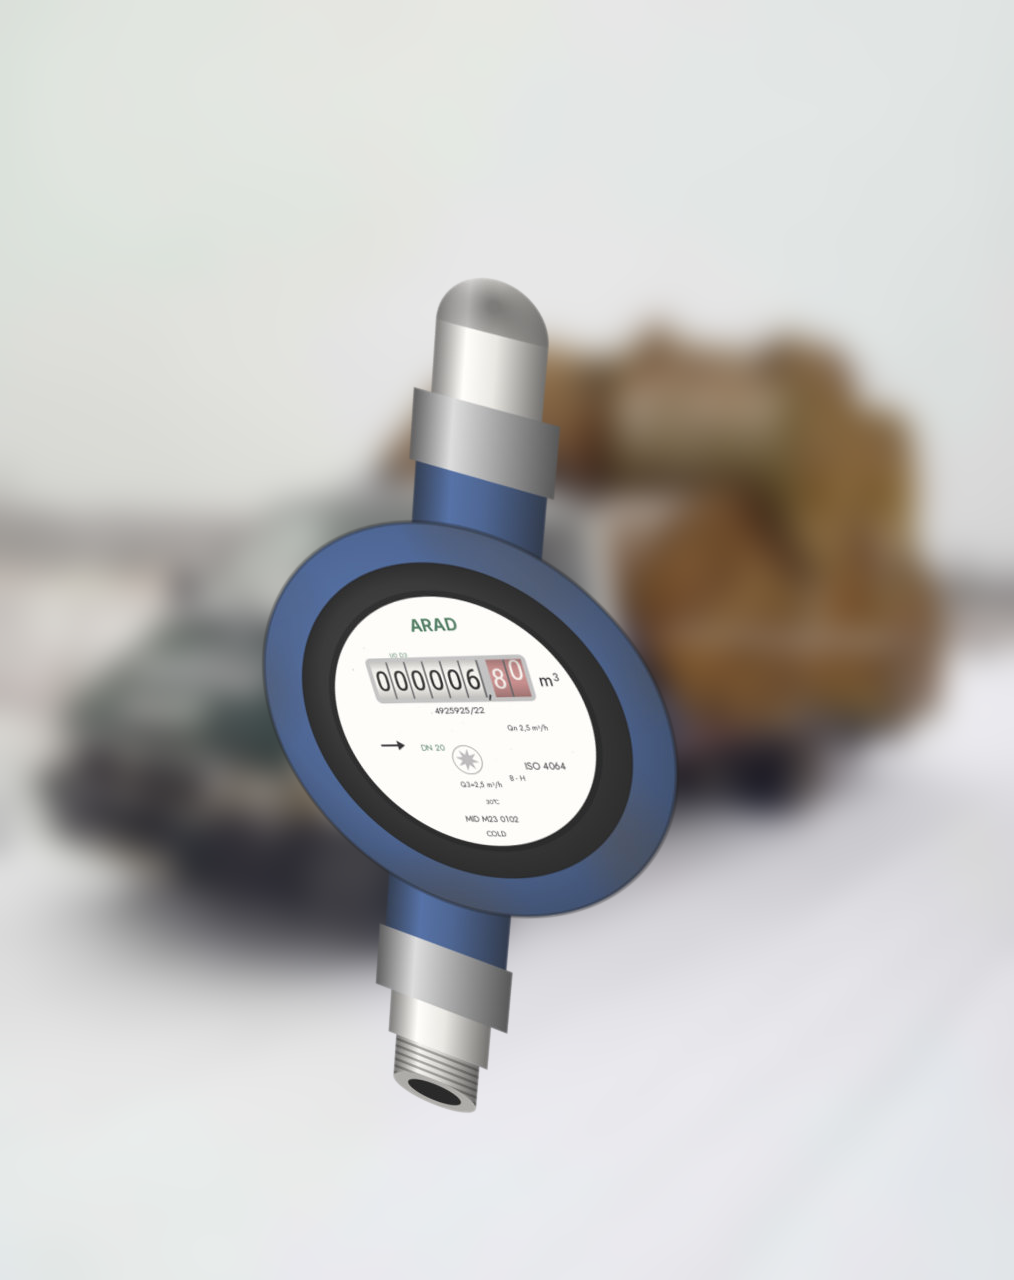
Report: 6.80,m³
